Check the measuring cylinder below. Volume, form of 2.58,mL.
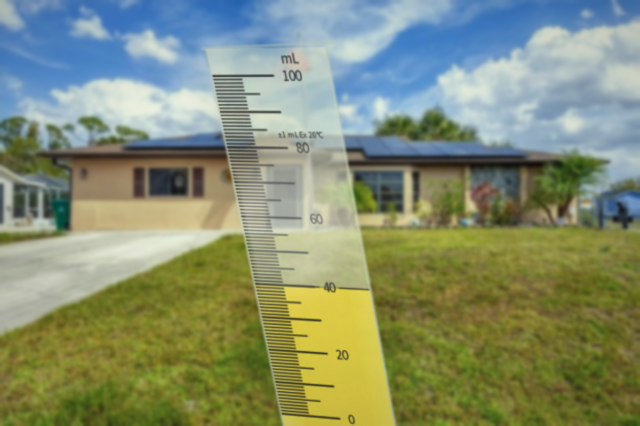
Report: 40,mL
